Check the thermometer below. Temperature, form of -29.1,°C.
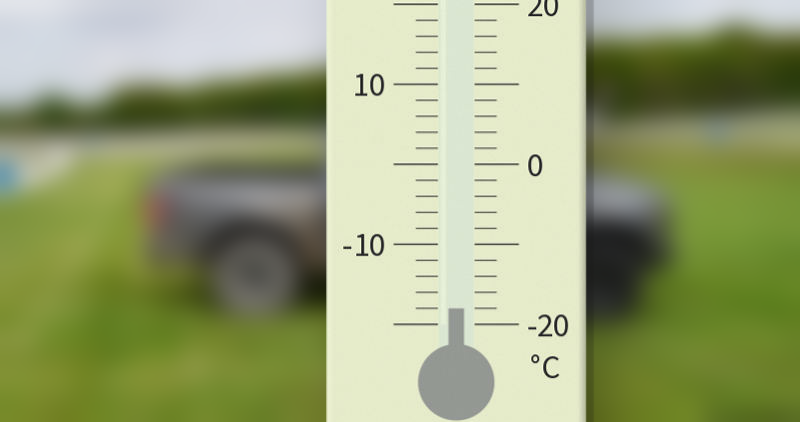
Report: -18,°C
